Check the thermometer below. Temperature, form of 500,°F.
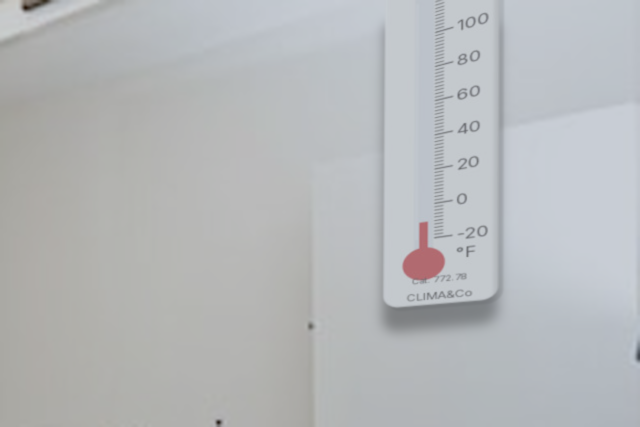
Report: -10,°F
